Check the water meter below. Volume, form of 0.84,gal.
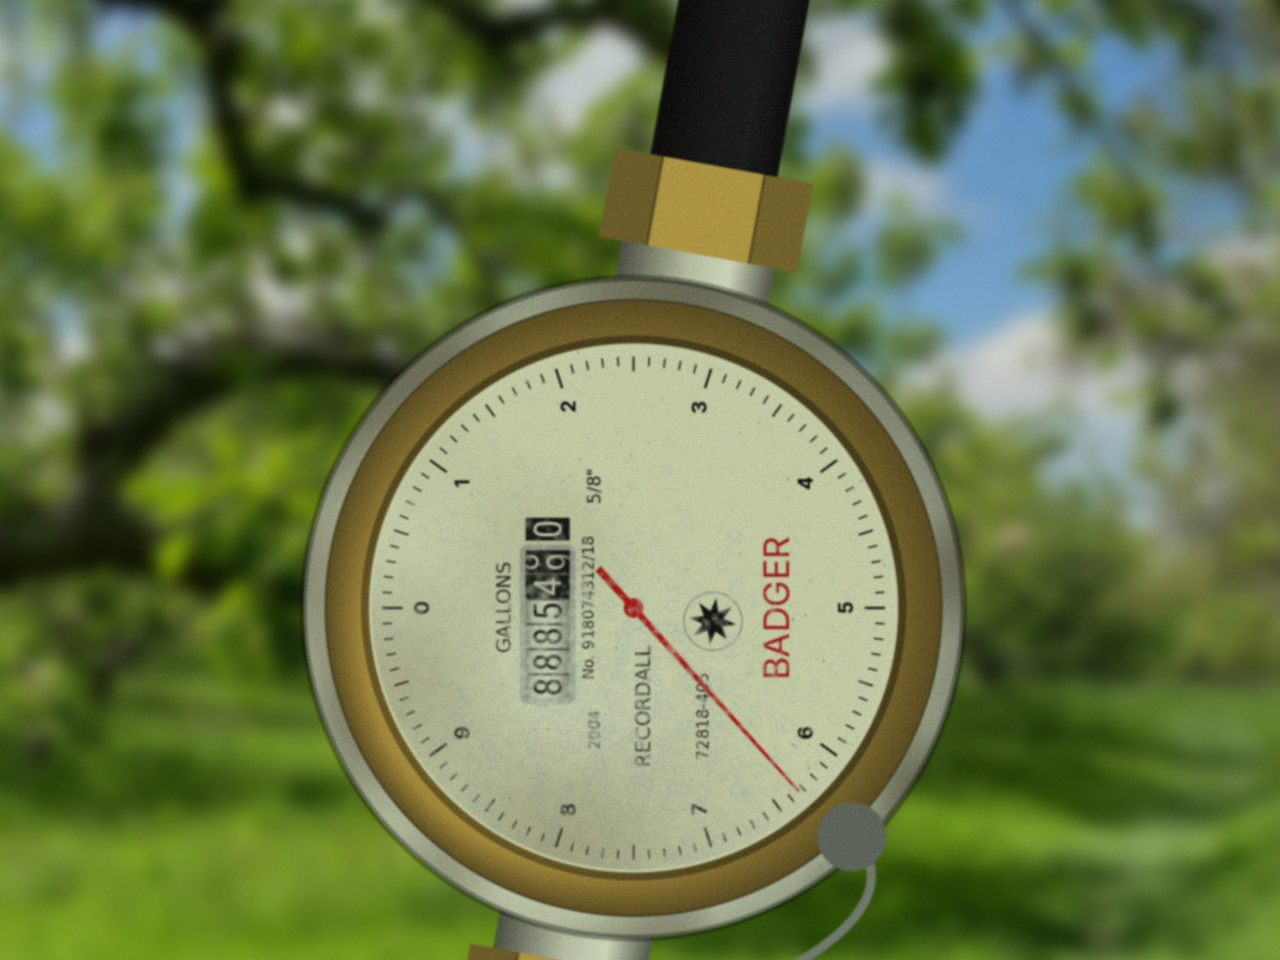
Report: 8885486.3,gal
